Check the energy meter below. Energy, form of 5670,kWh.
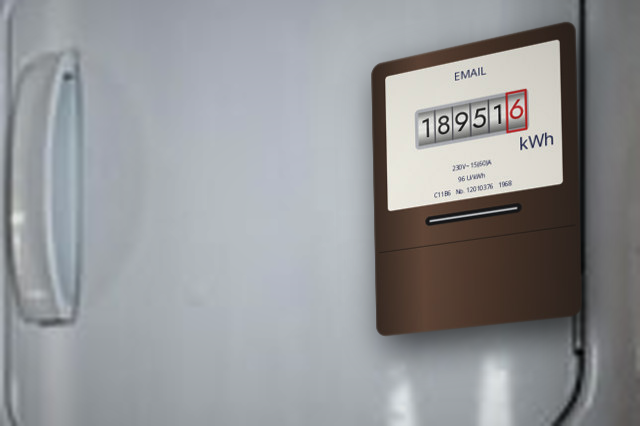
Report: 18951.6,kWh
